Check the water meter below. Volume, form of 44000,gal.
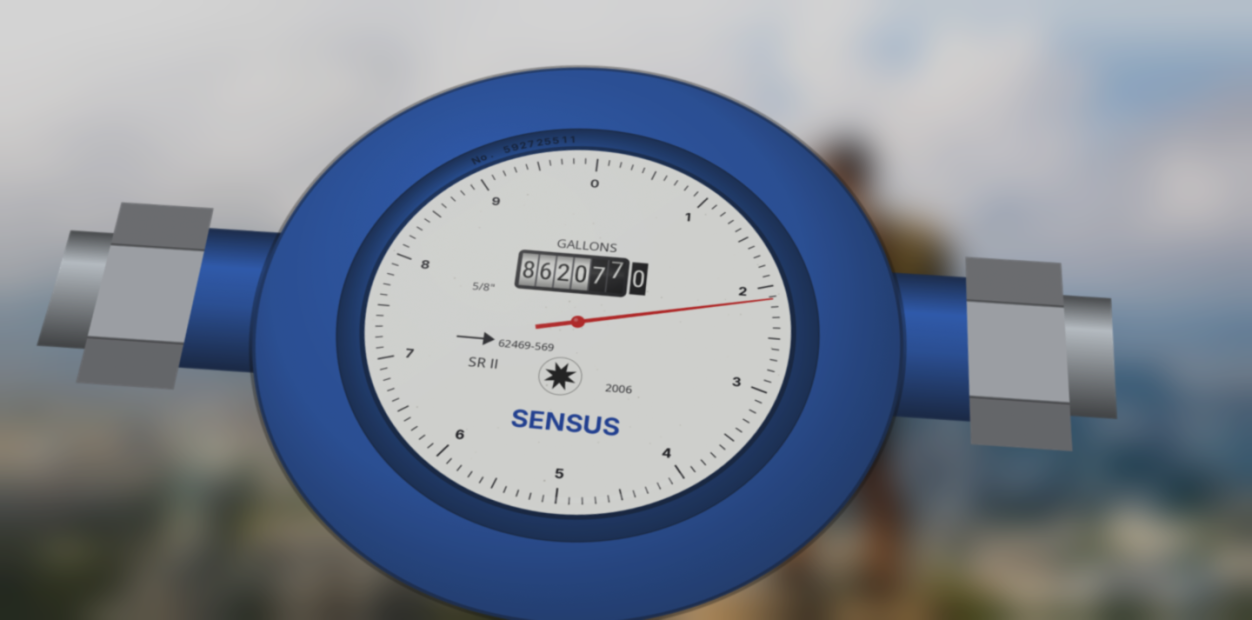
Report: 8620772.1,gal
